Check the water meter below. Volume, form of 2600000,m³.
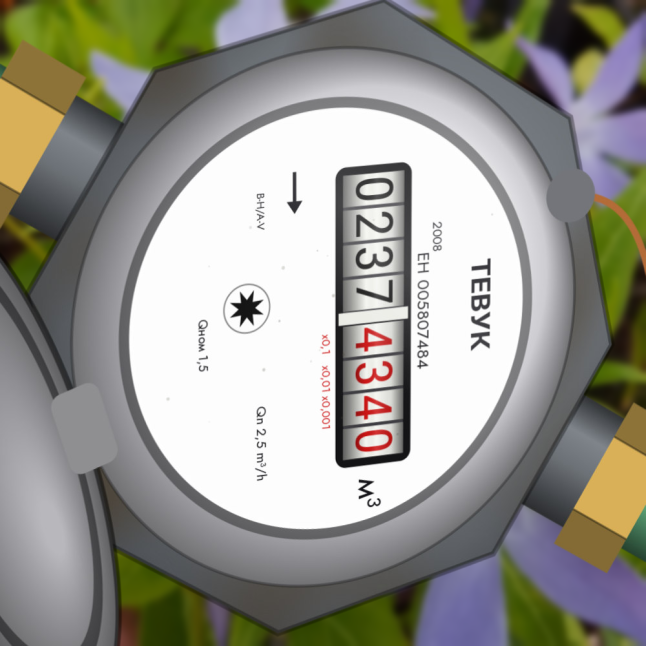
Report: 237.4340,m³
